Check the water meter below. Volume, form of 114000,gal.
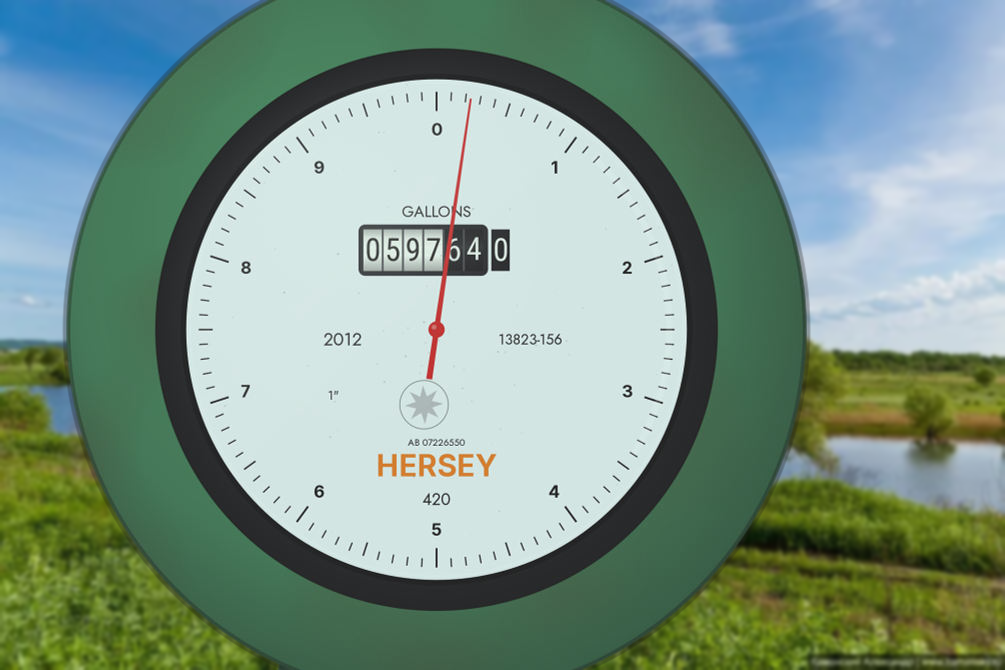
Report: 597640.2,gal
